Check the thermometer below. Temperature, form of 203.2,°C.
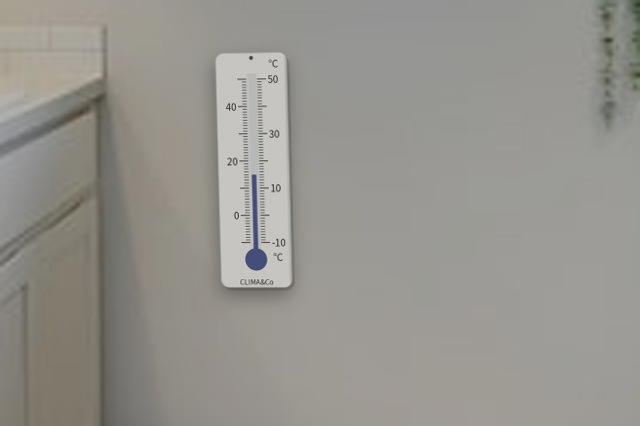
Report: 15,°C
